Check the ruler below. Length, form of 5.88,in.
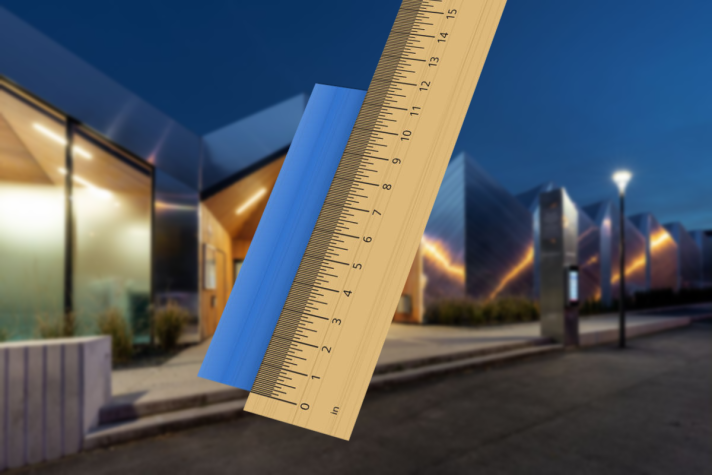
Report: 11.5,in
